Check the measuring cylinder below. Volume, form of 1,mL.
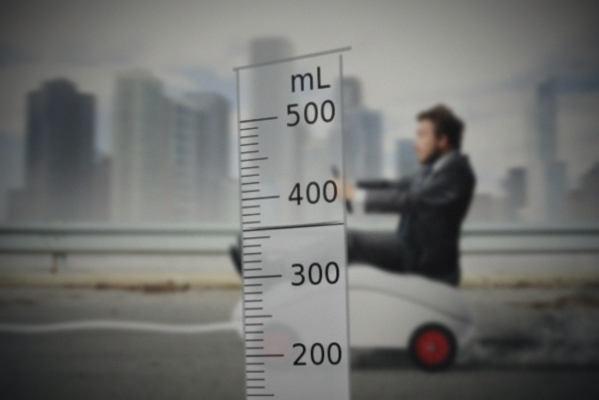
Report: 360,mL
